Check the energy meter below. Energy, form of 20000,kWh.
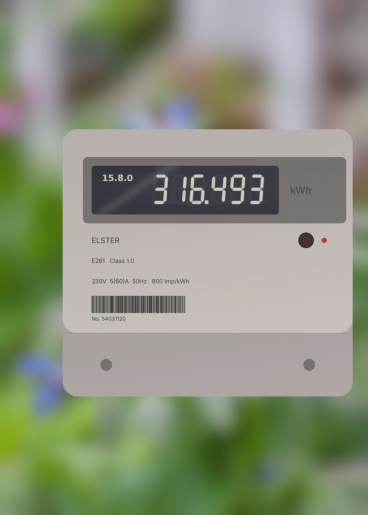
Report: 316.493,kWh
